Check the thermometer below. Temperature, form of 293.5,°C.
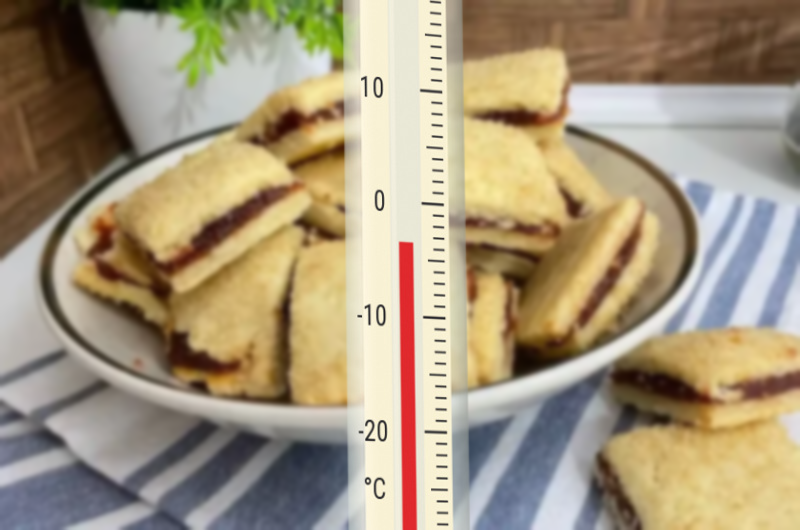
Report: -3.5,°C
